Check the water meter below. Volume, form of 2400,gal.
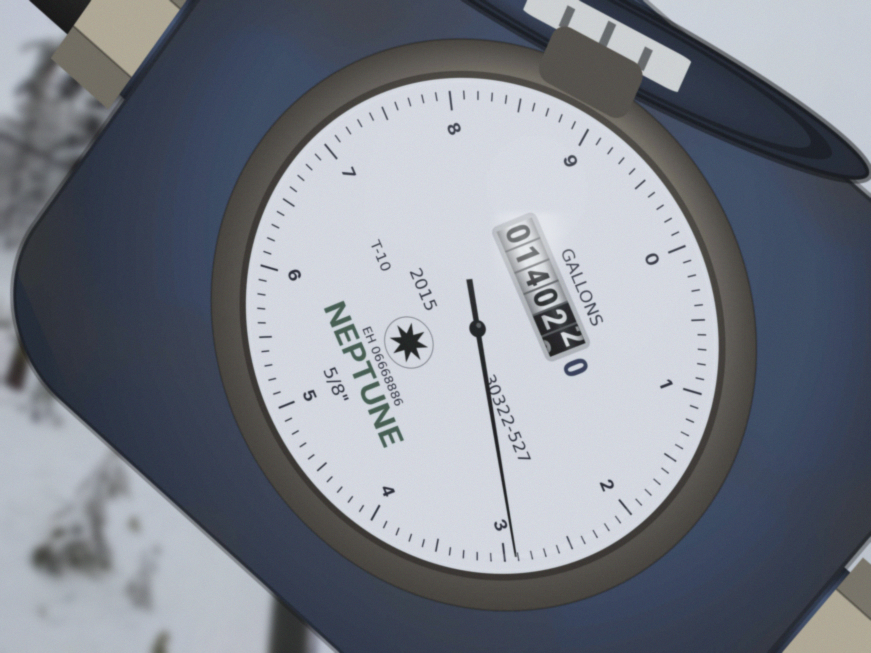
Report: 140222.9,gal
